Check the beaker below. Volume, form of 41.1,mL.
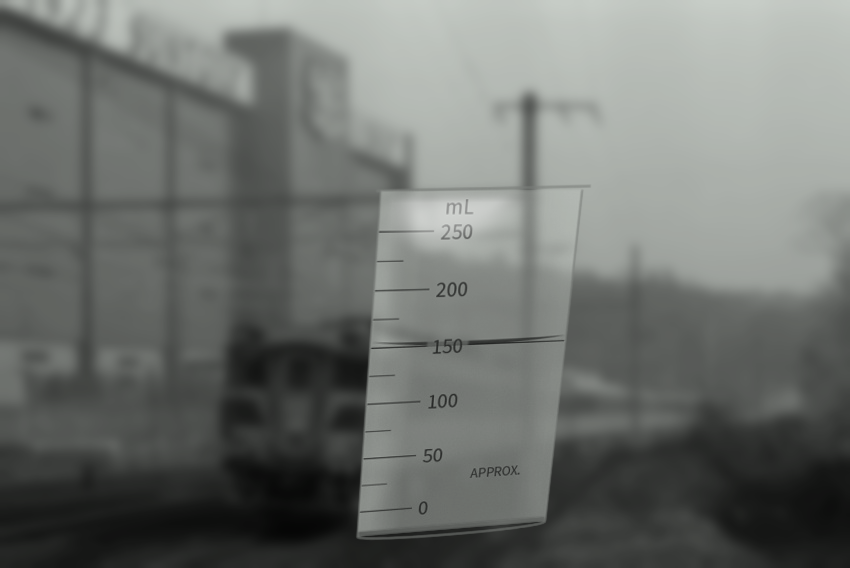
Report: 150,mL
